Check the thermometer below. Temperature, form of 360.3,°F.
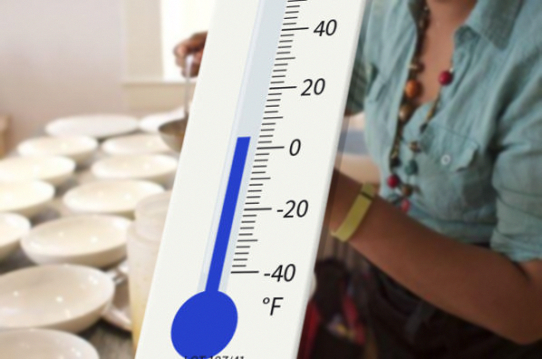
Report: 4,°F
